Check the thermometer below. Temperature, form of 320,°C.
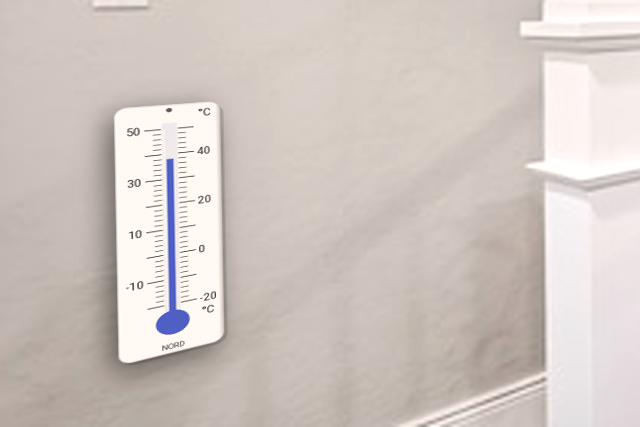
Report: 38,°C
